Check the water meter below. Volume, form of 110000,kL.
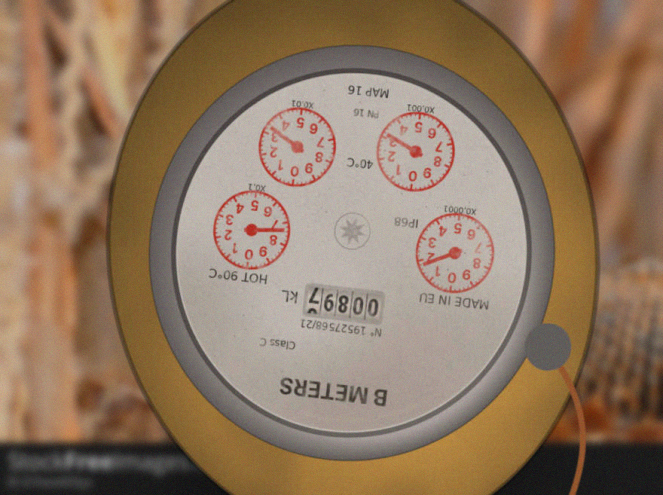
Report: 896.7331,kL
